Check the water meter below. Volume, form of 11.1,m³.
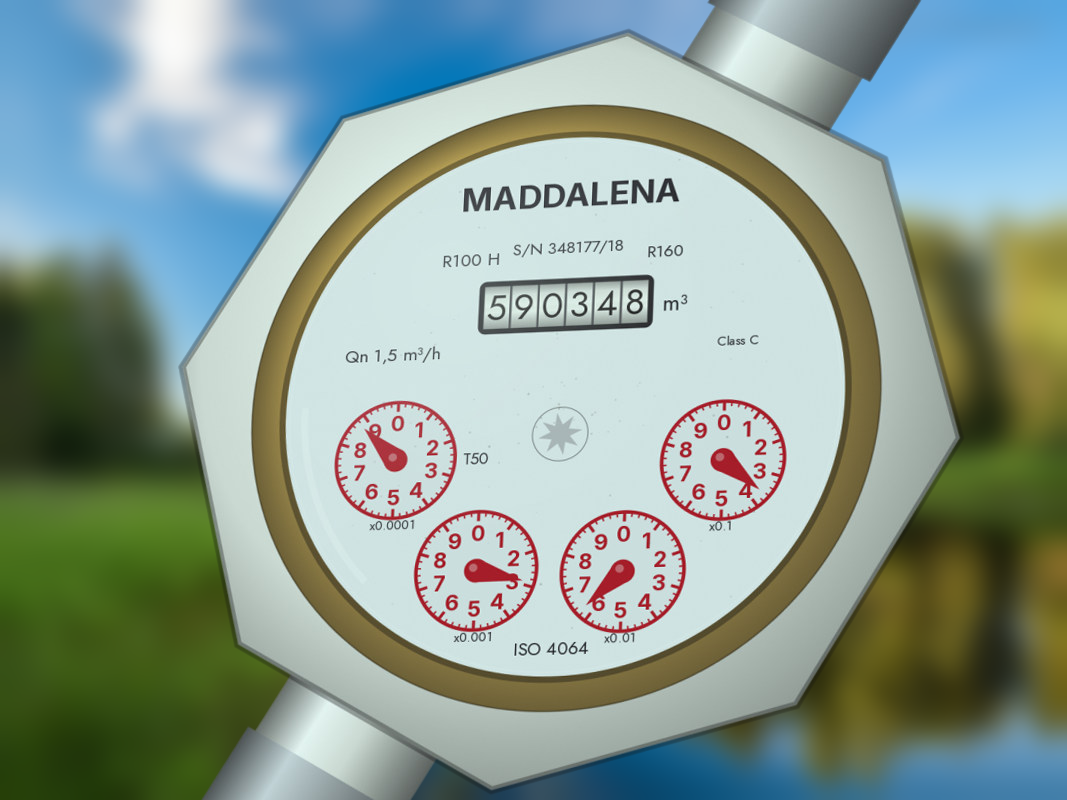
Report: 590348.3628,m³
